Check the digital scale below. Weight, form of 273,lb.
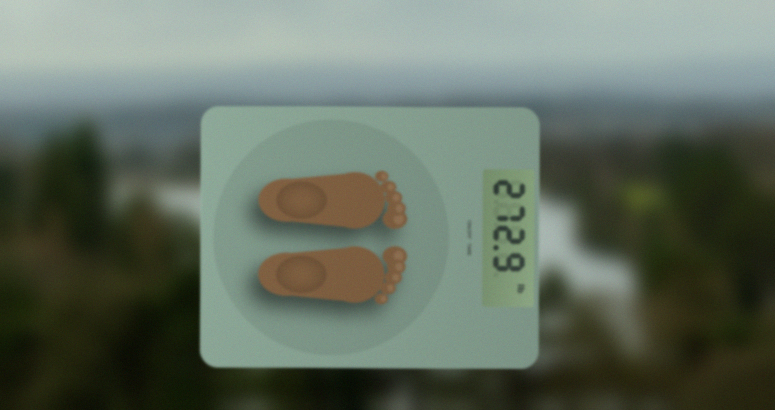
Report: 272.9,lb
